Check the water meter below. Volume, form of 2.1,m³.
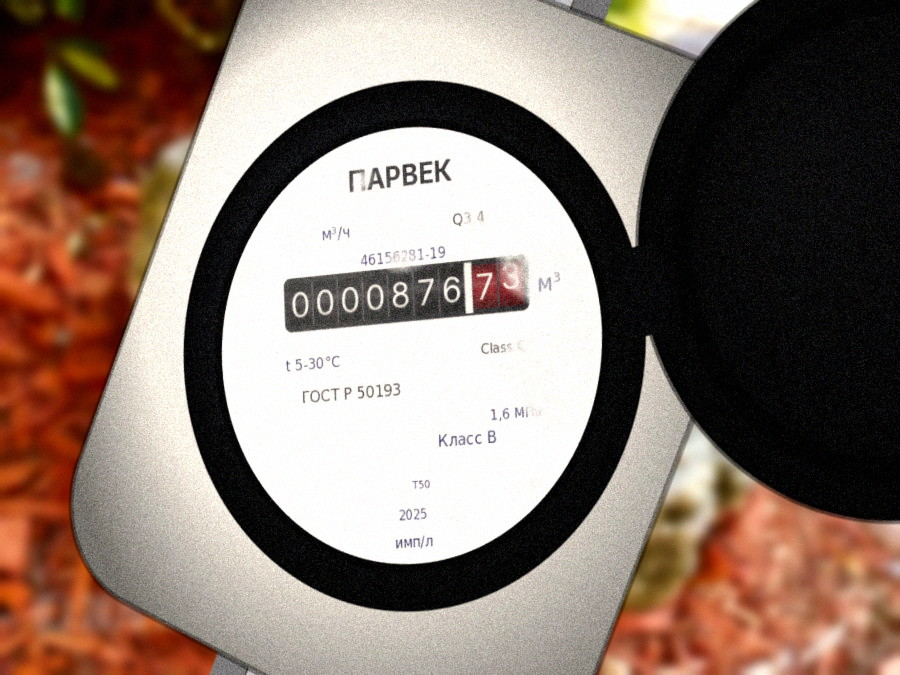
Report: 876.73,m³
